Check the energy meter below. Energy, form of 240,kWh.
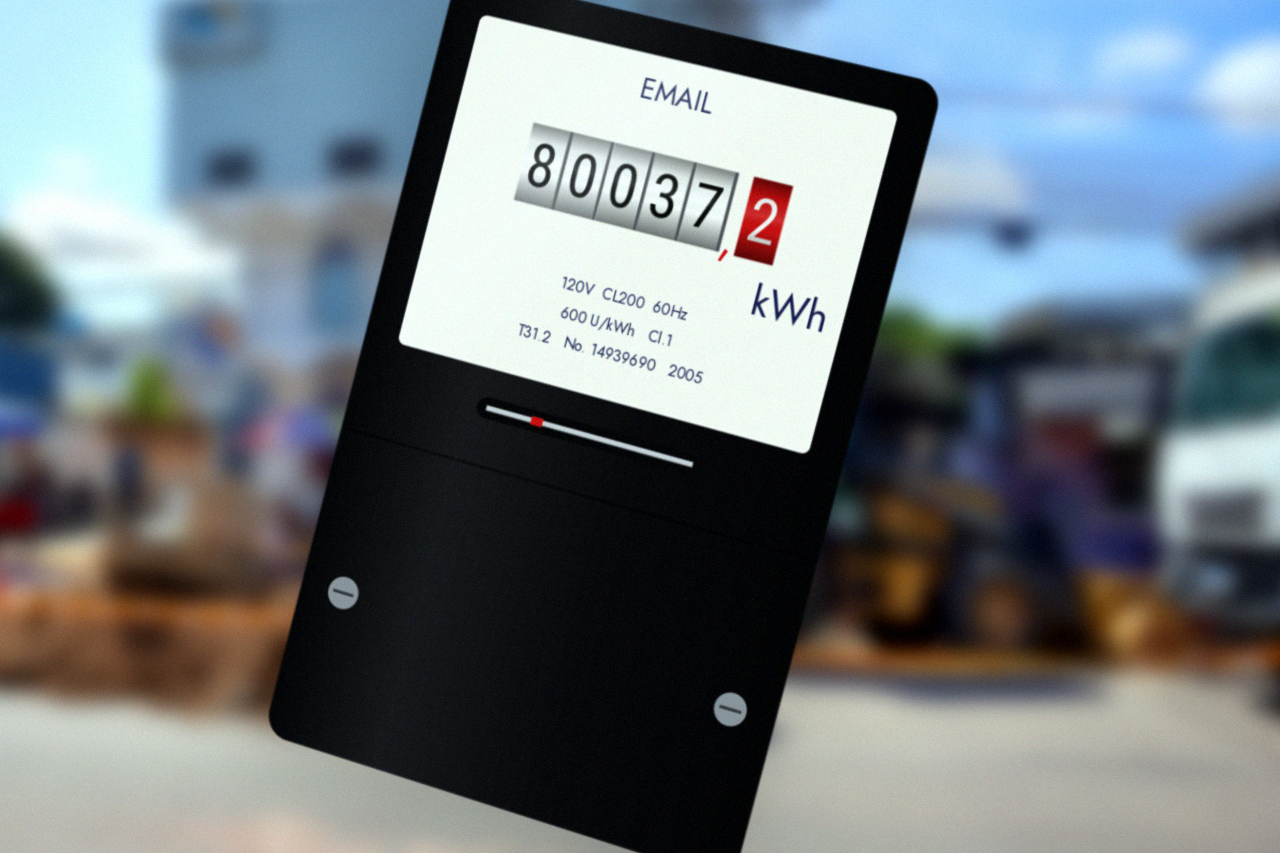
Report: 80037.2,kWh
